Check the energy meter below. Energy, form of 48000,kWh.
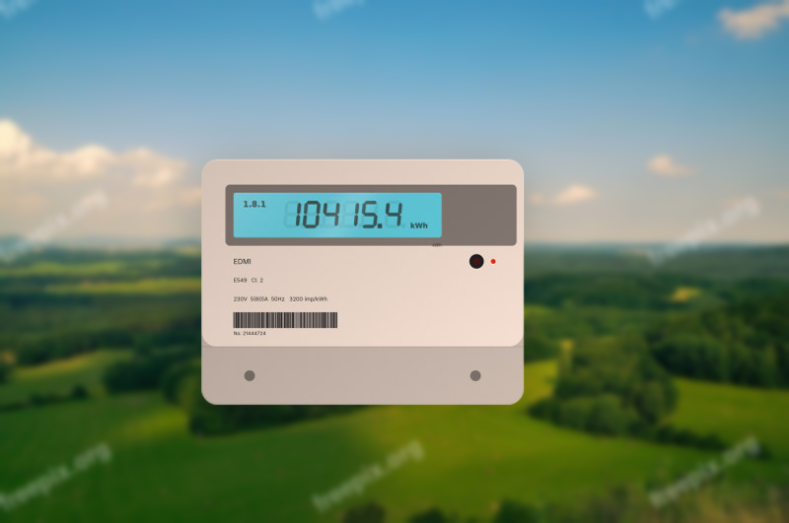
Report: 10415.4,kWh
